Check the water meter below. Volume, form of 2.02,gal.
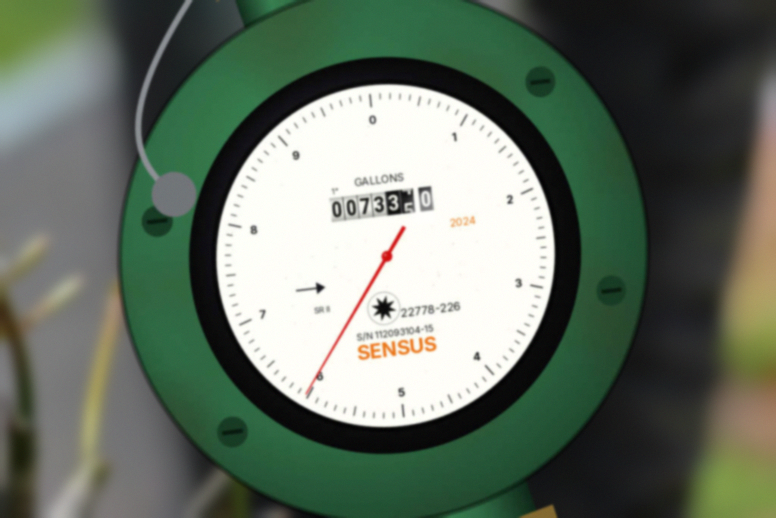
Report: 73346.0,gal
